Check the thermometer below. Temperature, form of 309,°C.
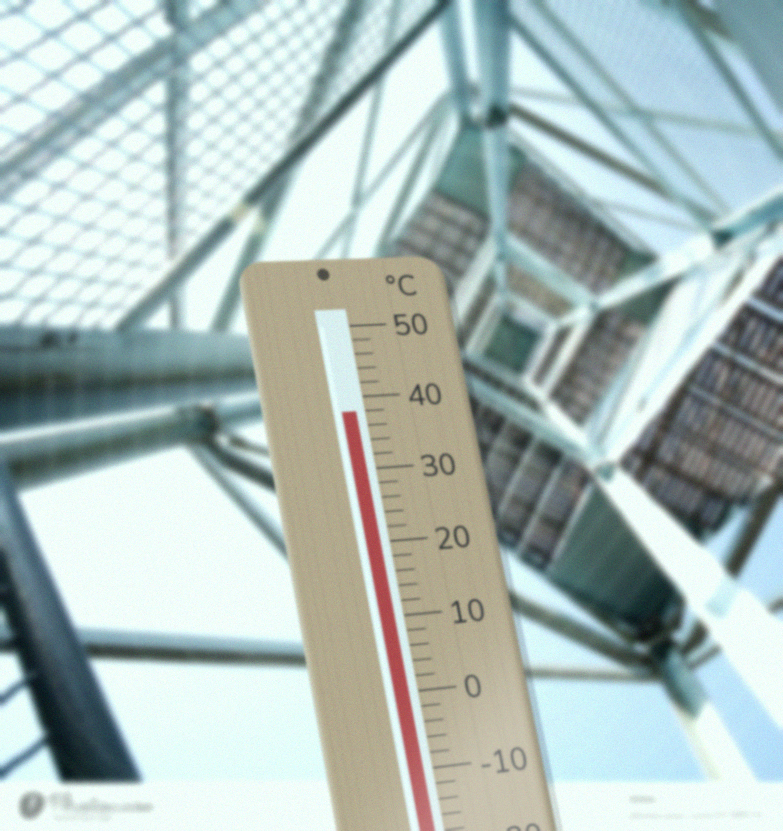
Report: 38,°C
